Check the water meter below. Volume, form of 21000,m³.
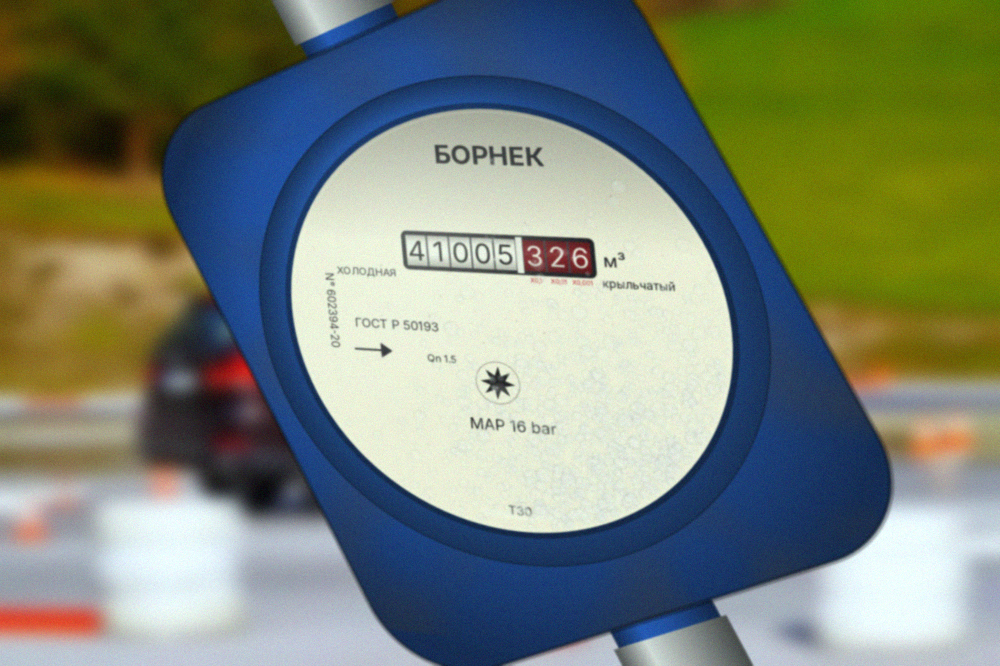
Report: 41005.326,m³
